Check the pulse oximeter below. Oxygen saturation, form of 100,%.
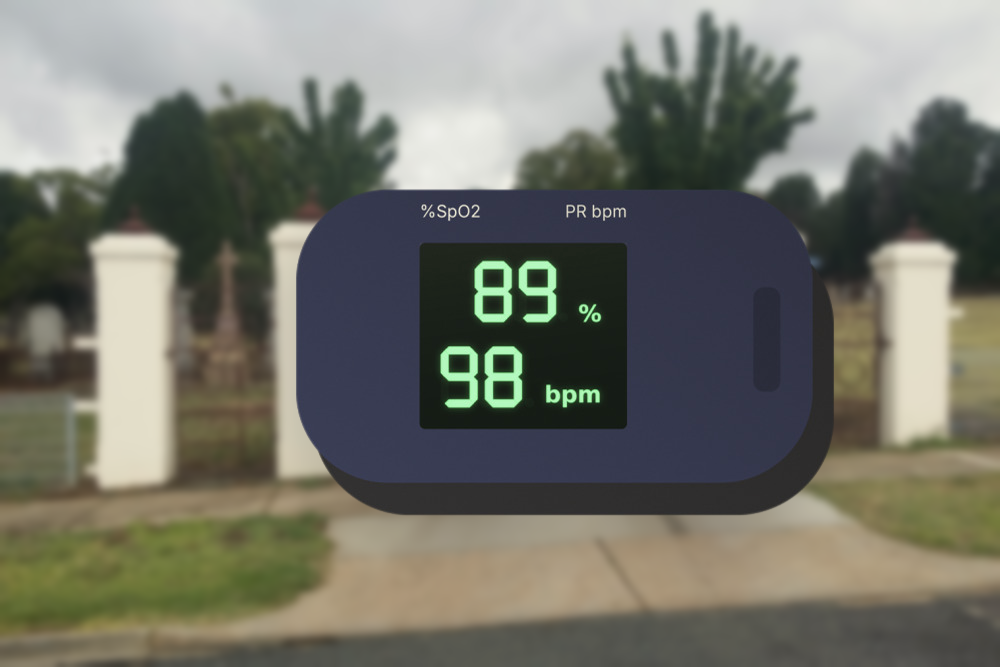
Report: 89,%
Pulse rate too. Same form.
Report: 98,bpm
